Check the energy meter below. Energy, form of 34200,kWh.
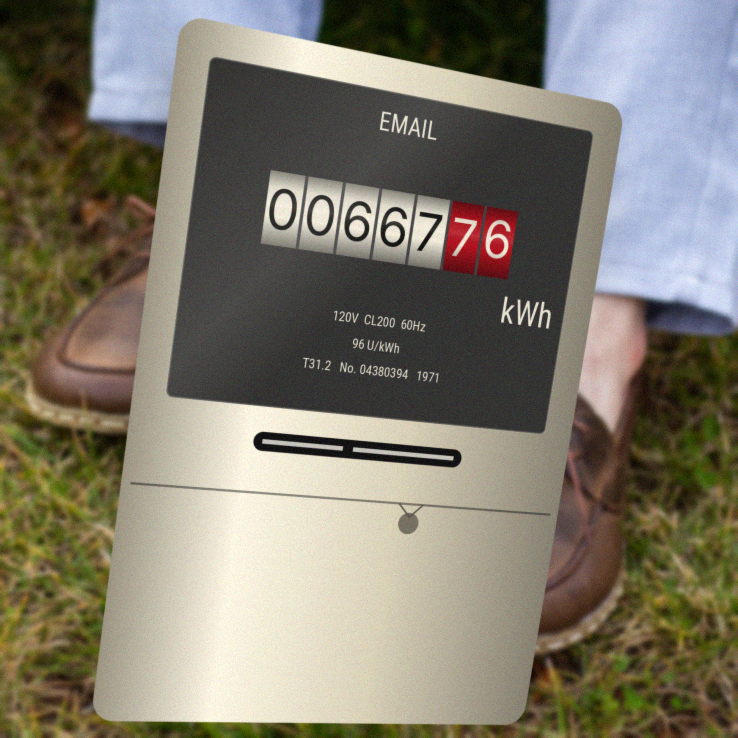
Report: 667.76,kWh
